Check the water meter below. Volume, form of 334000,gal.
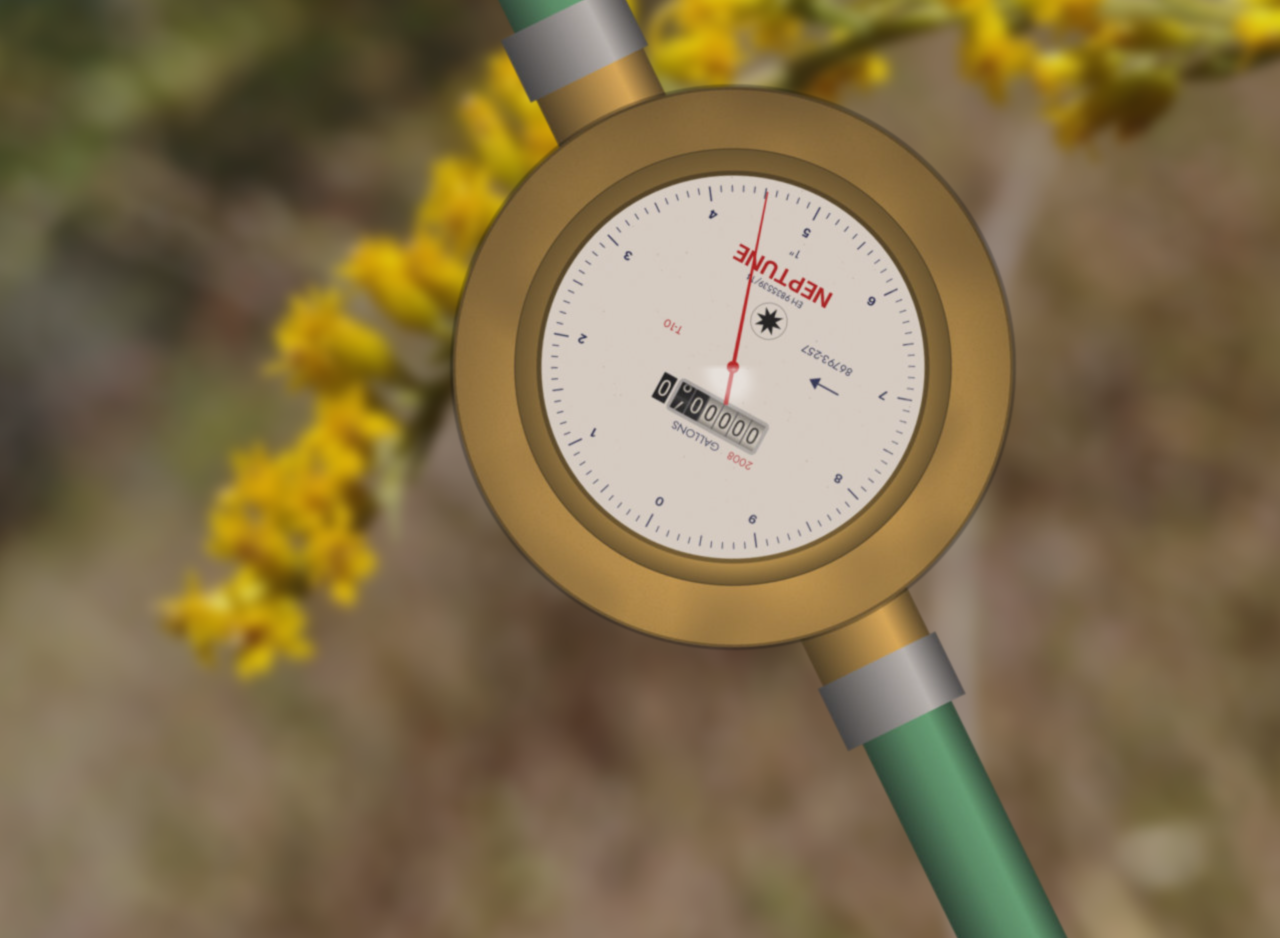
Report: 74.5,gal
